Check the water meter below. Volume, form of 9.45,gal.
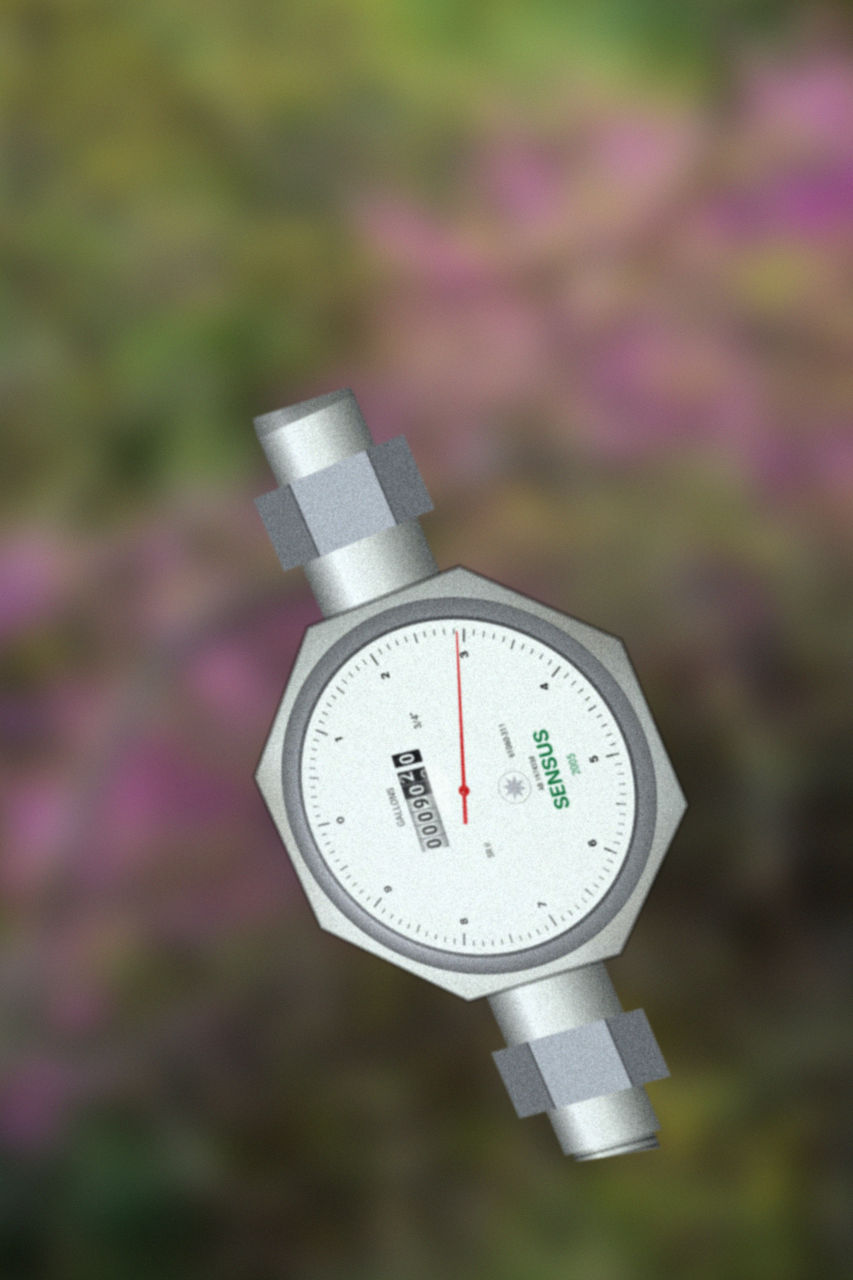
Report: 9022.9,gal
